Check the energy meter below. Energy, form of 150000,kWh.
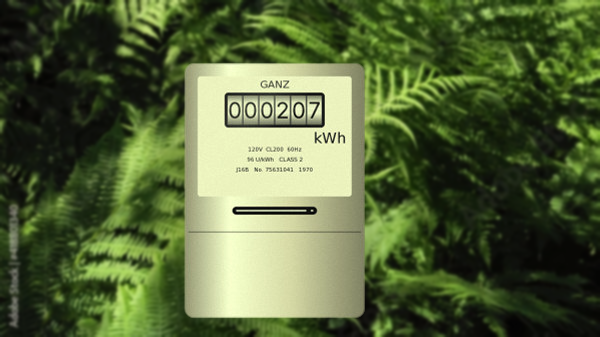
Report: 207,kWh
